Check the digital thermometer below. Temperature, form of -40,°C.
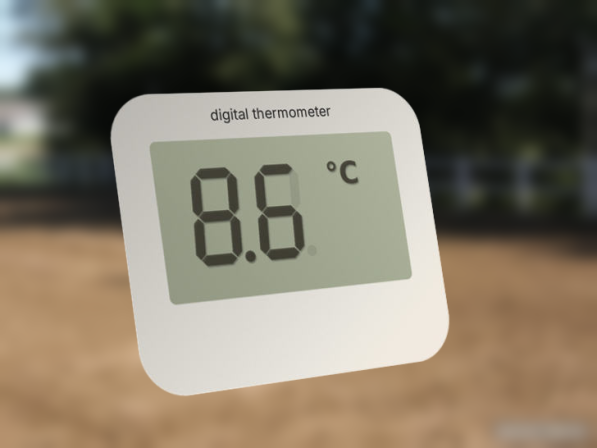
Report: 8.6,°C
